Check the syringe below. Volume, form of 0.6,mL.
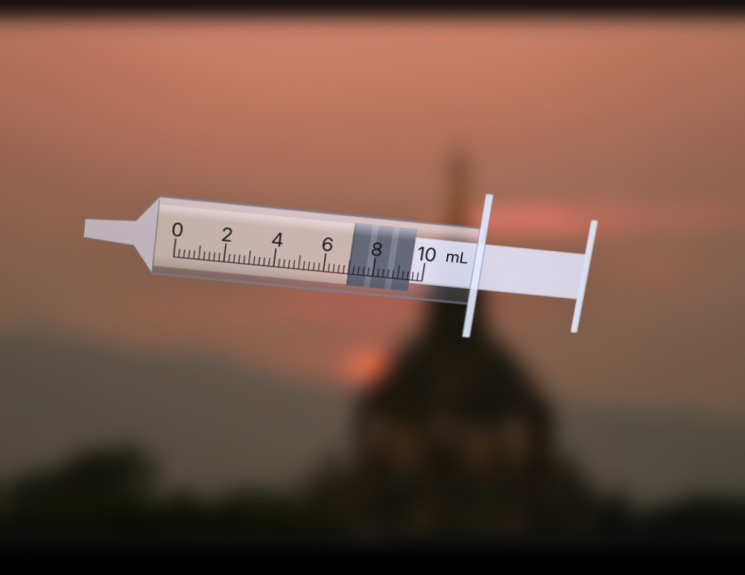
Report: 7,mL
